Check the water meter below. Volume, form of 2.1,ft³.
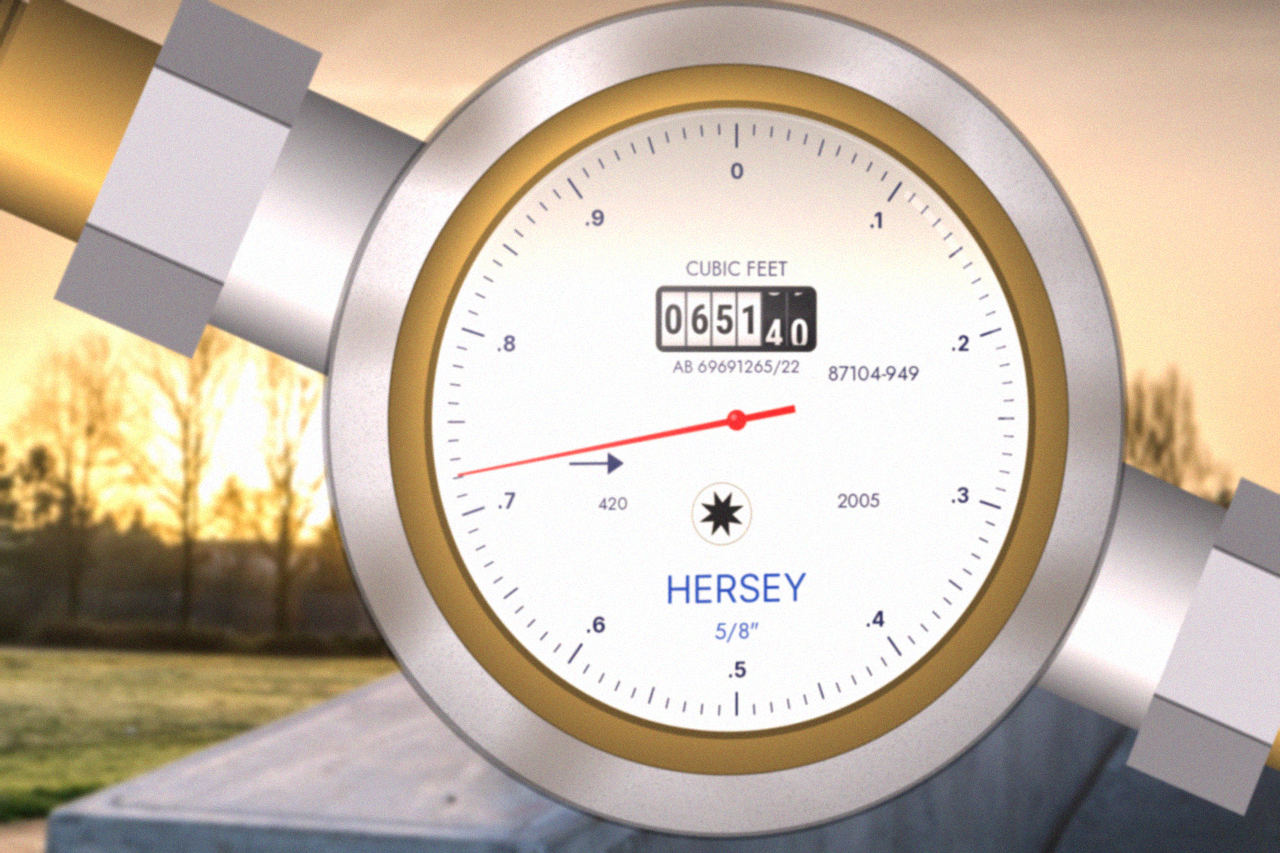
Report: 65139.72,ft³
